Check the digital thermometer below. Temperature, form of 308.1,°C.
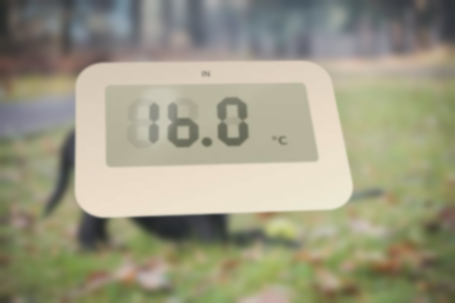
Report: 16.0,°C
